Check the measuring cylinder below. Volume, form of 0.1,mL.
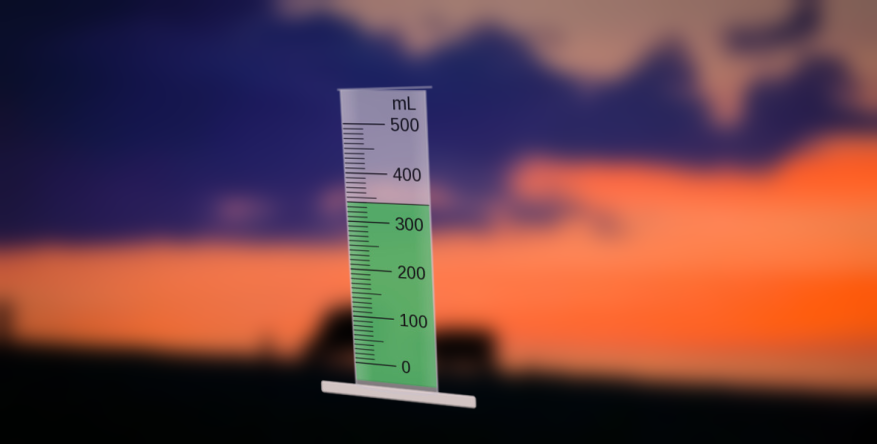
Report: 340,mL
